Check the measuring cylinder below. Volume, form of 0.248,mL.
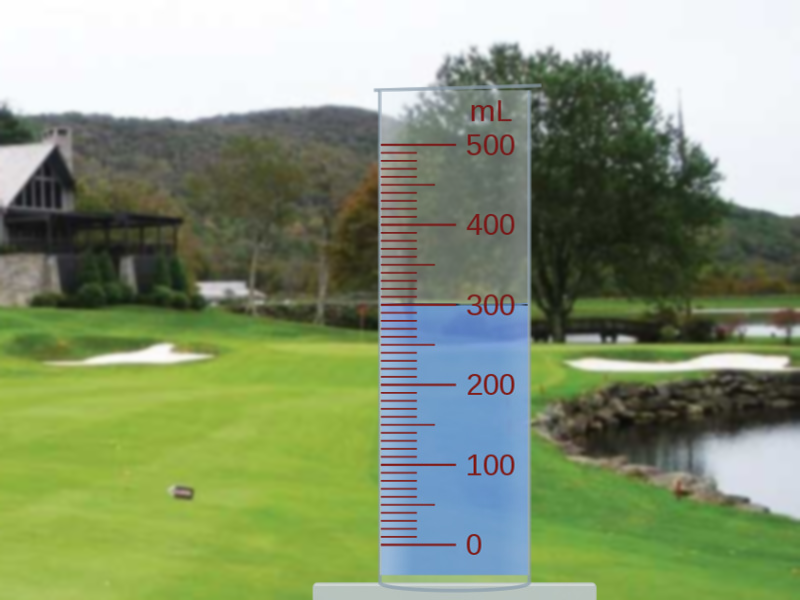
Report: 300,mL
